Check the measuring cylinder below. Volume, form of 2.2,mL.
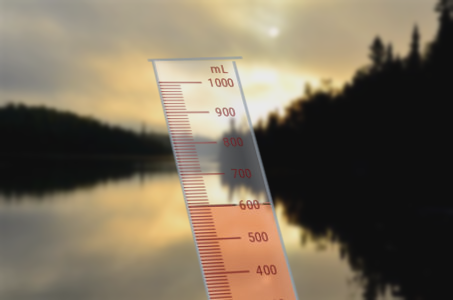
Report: 600,mL
